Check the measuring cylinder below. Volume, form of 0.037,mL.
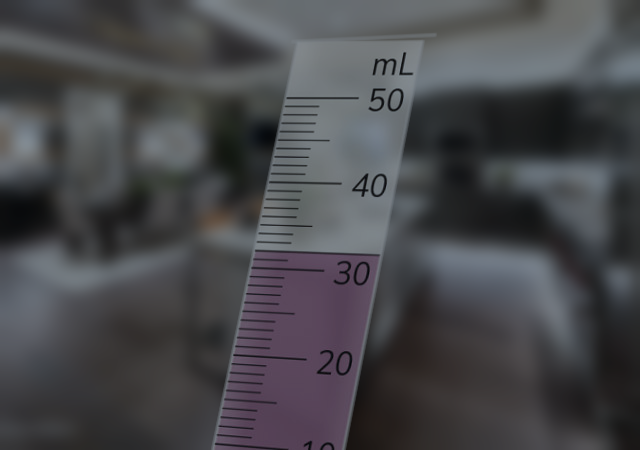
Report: 32,mL
